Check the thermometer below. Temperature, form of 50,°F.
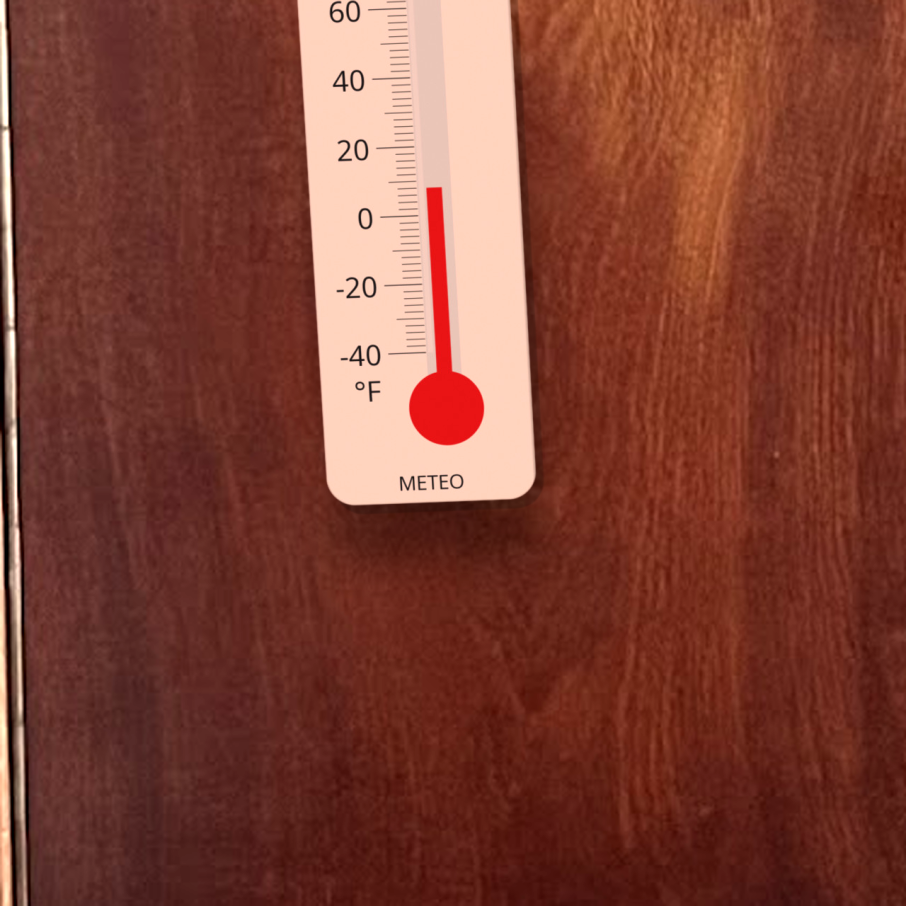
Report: 8,°F
